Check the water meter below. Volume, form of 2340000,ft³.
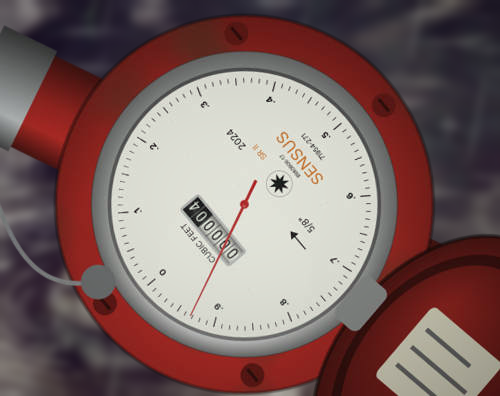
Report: 3.93,ft³
